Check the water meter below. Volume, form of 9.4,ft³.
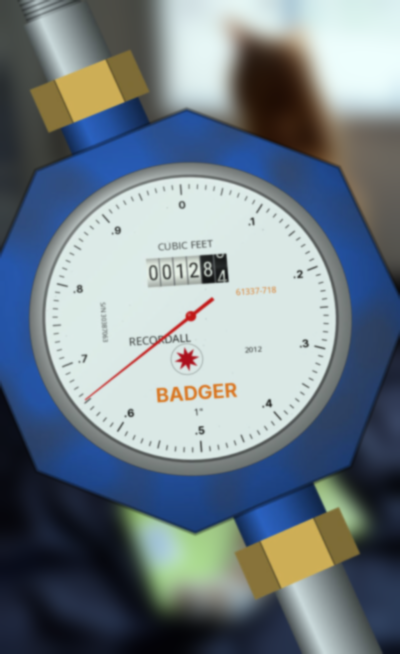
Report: 1283.65,ft³
